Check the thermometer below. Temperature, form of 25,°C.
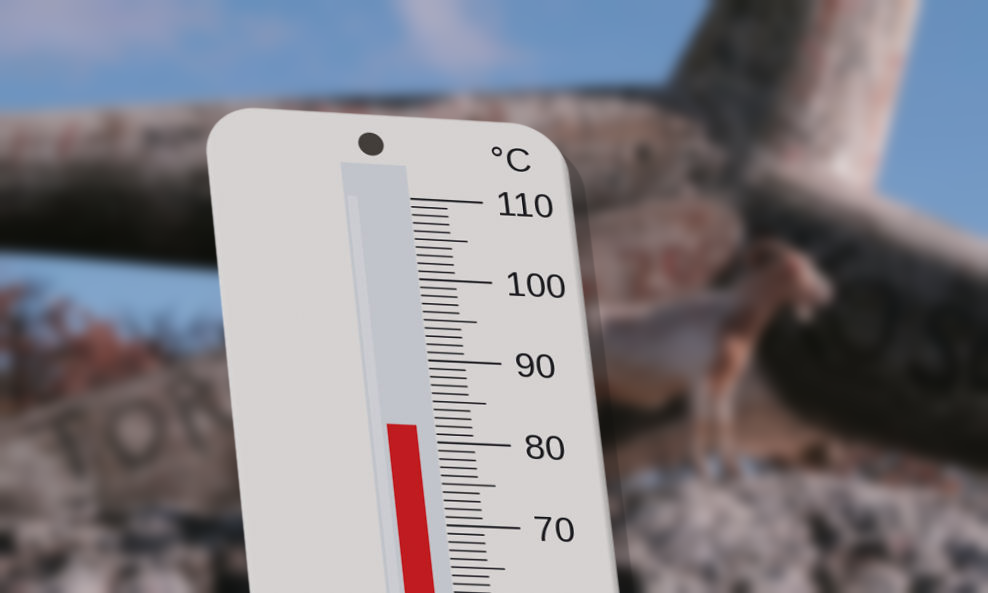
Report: 82,°C
